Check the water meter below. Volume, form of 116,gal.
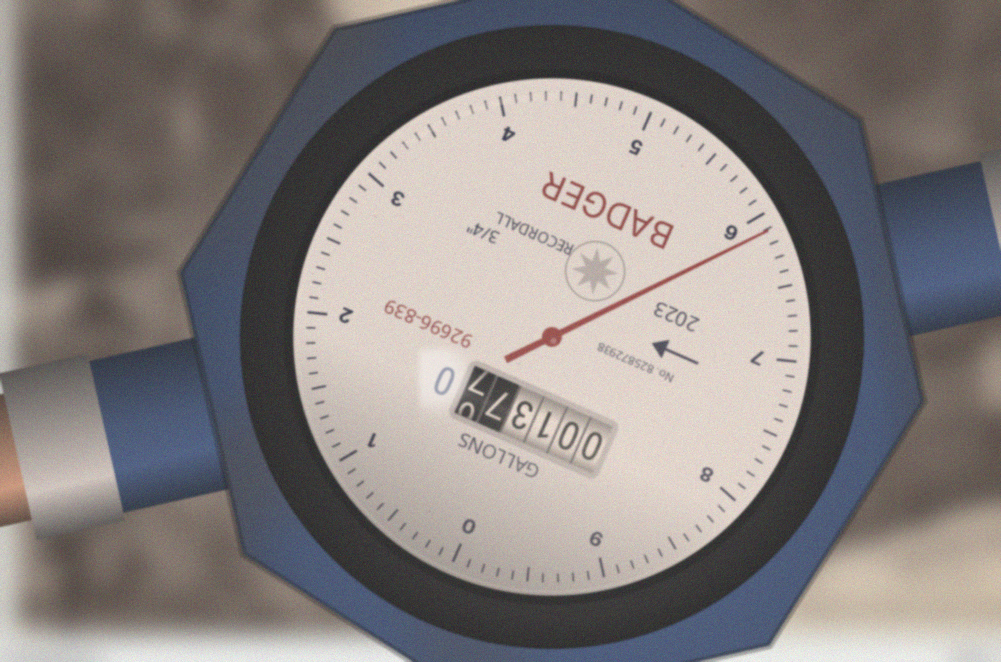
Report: 13766.1,gal
